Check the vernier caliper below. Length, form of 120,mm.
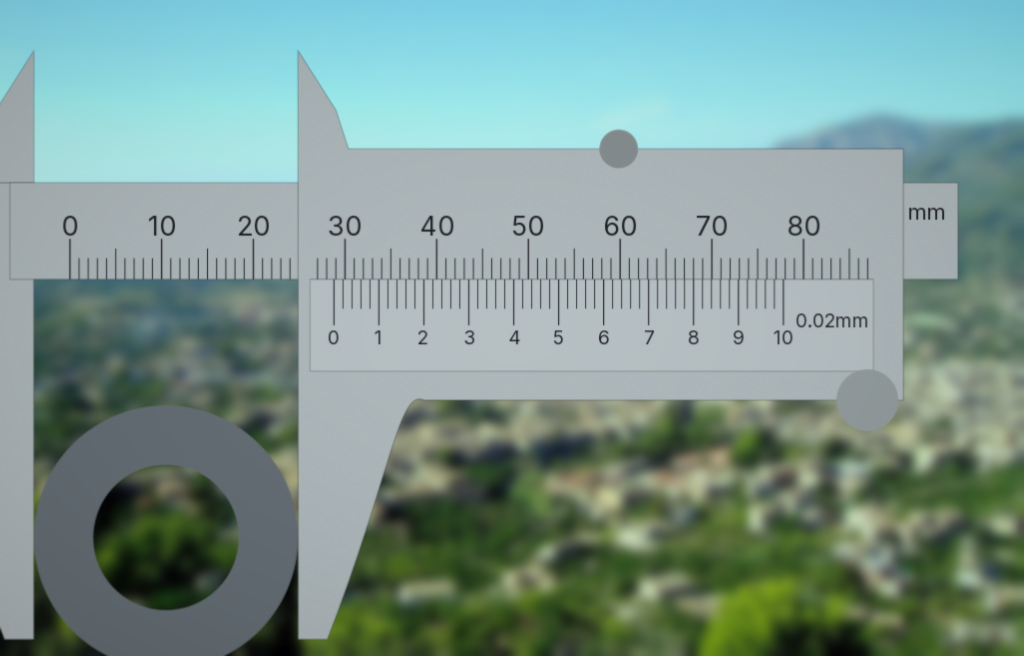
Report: 28.8,mm
